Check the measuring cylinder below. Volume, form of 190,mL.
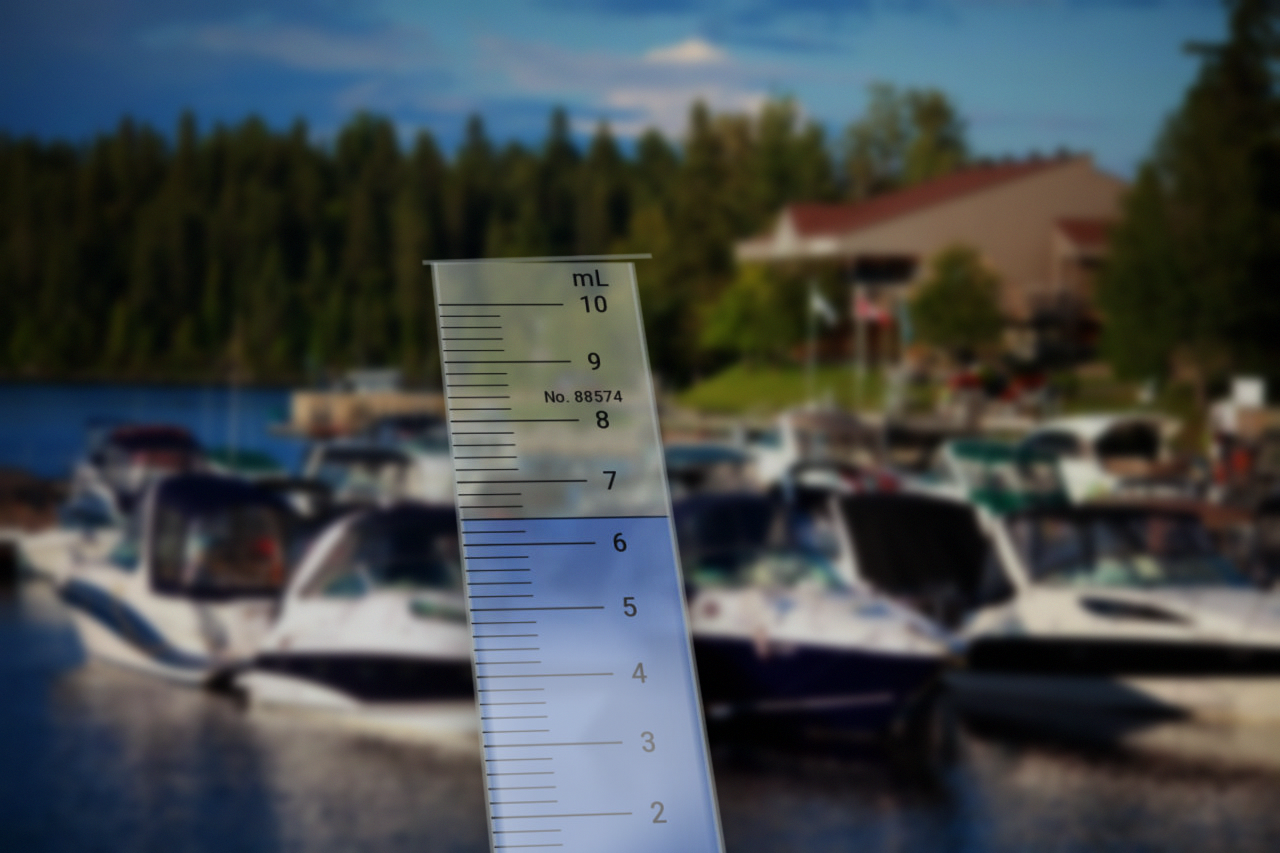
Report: 6.4,mL
